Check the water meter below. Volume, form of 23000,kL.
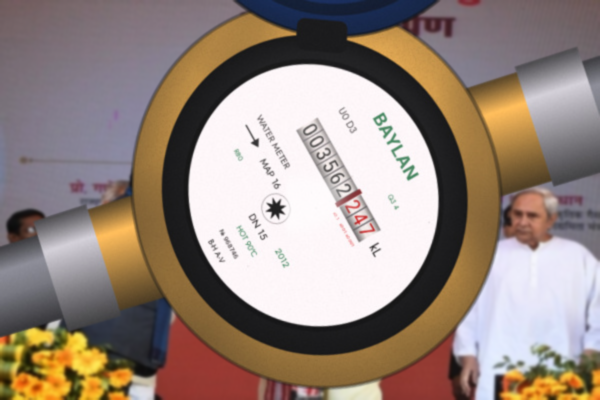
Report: 3562.247,kL
